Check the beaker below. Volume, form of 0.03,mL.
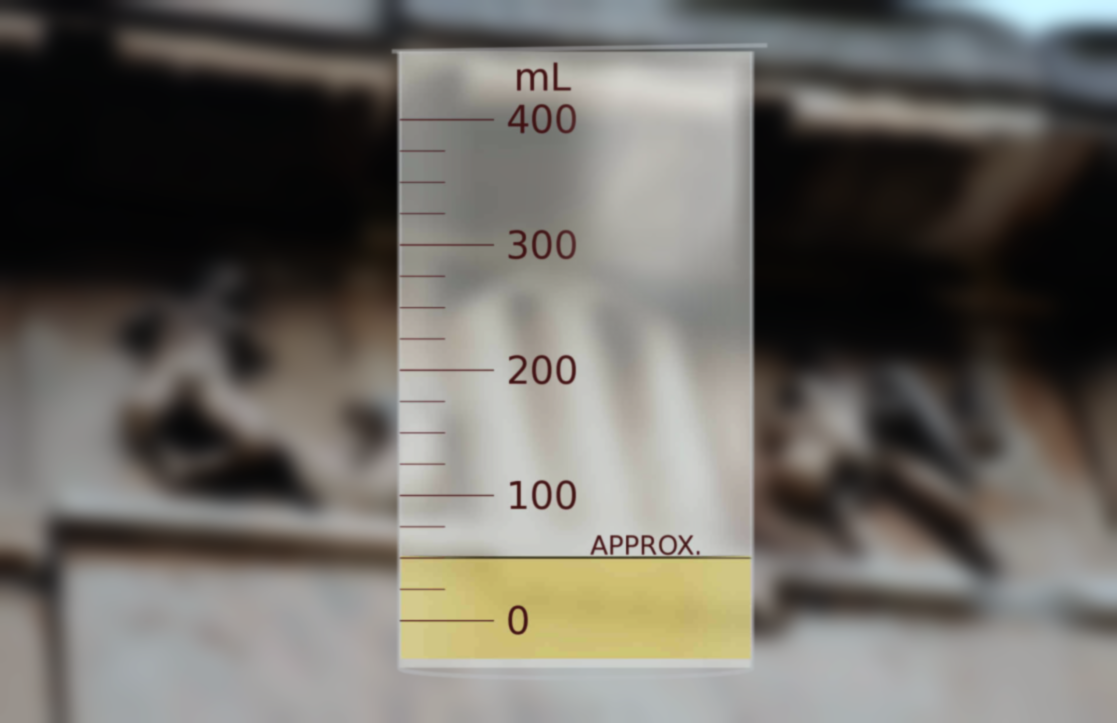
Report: 50,mL
